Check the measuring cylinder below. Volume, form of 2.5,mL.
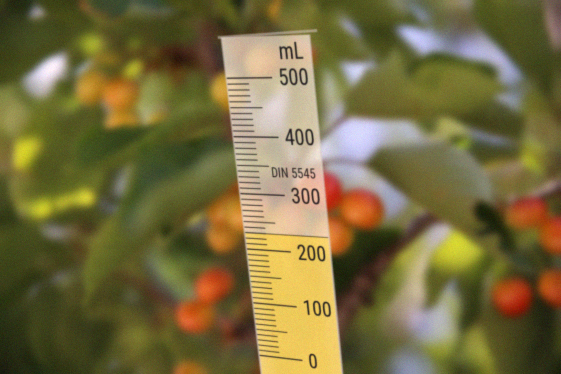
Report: 230,mL
